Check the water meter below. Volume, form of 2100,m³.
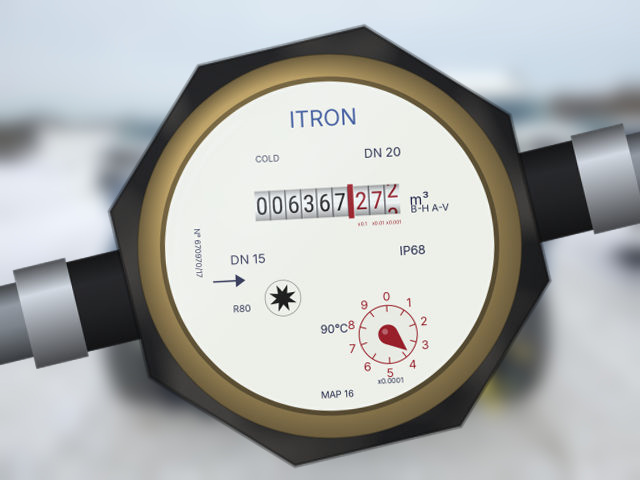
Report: 6367.2723,m³
